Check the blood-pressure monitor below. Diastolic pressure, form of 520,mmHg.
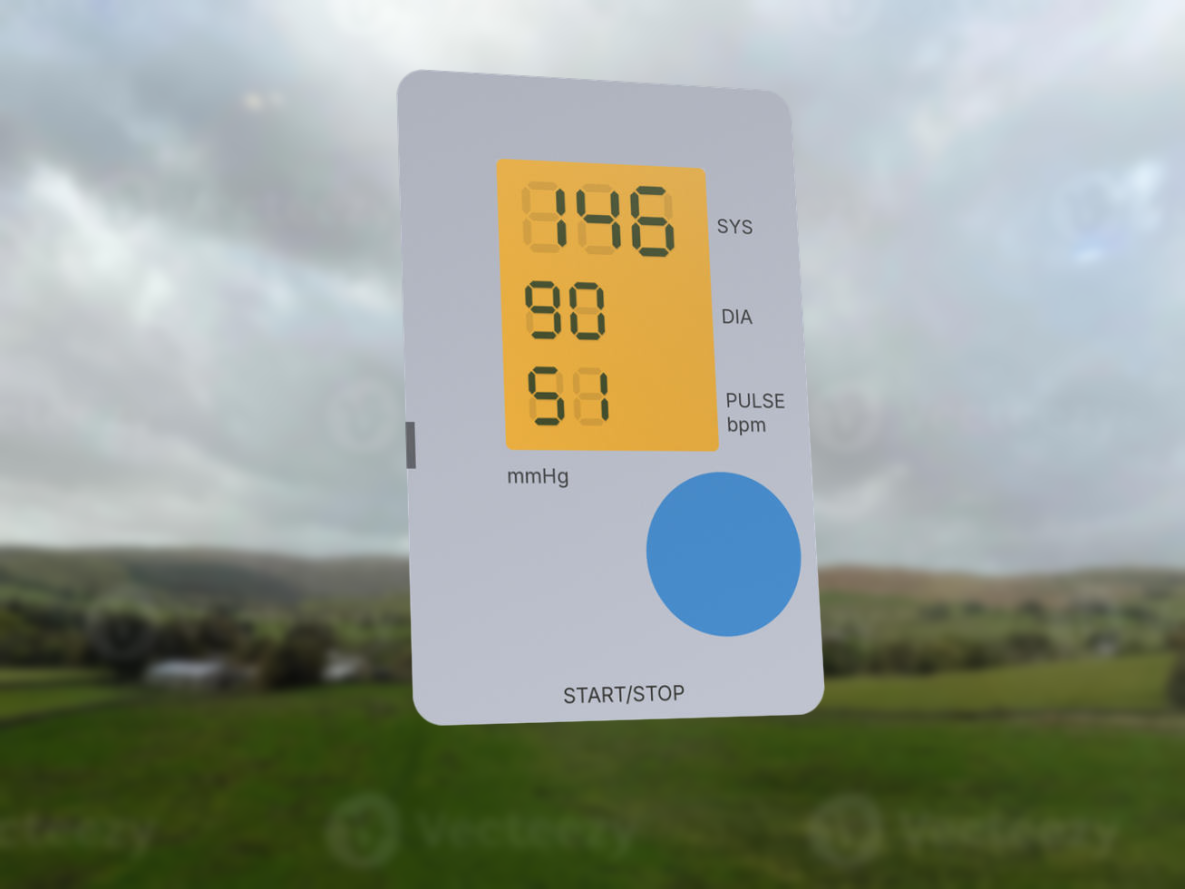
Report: 90,mmHg
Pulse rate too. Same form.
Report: 51,bpm
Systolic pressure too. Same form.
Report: 146,mmHg
